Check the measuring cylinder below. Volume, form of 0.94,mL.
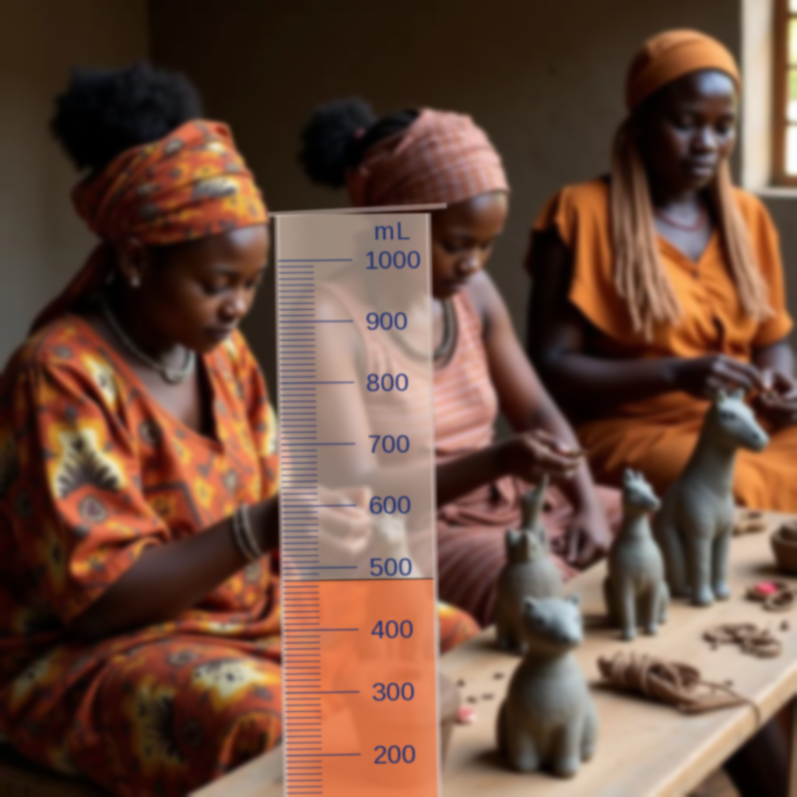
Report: 480,mL
